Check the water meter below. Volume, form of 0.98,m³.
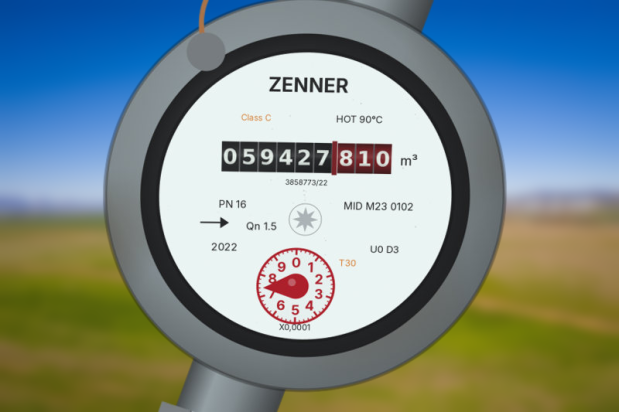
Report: 59427.8107,m³
